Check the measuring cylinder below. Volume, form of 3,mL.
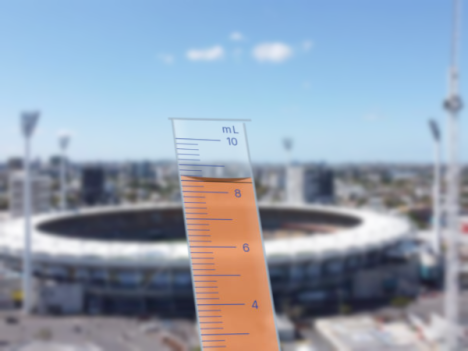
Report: 8.4,mL
